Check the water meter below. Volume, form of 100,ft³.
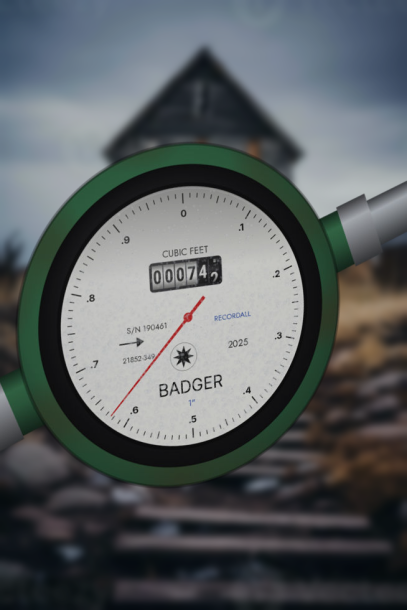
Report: 741.62,ft³
